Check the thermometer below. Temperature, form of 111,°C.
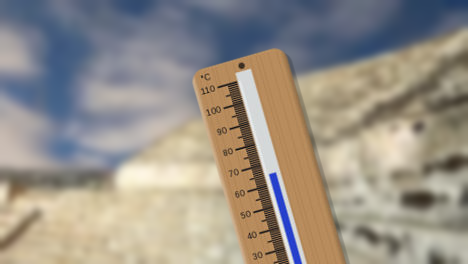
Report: 65,°C
